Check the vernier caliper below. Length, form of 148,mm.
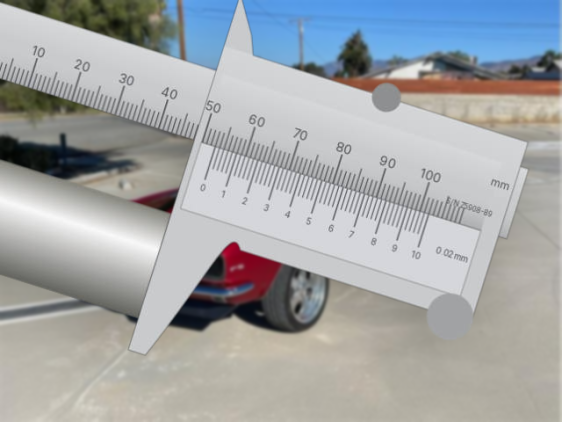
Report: 53.0,mm
